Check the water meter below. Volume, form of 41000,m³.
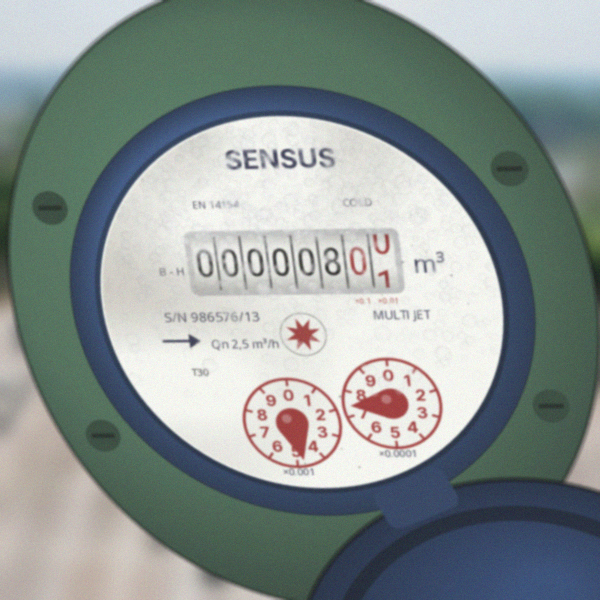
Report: 8.0047,m³
